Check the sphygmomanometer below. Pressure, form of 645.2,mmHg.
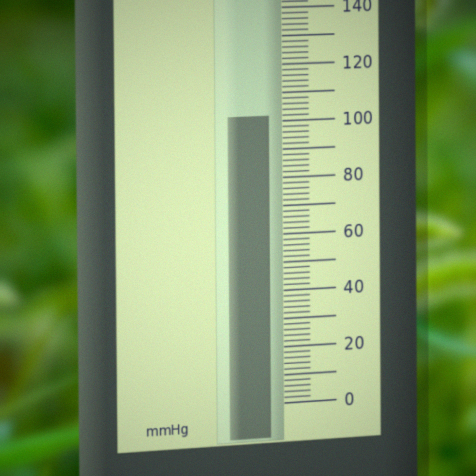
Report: 102,mmHg
